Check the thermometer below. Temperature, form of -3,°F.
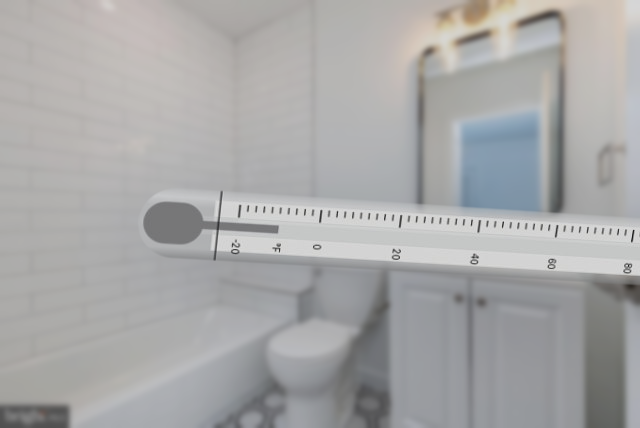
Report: -10,°F
